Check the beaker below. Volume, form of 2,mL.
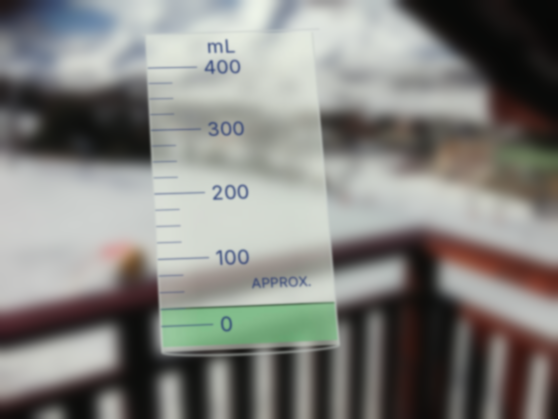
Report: 25,mL
